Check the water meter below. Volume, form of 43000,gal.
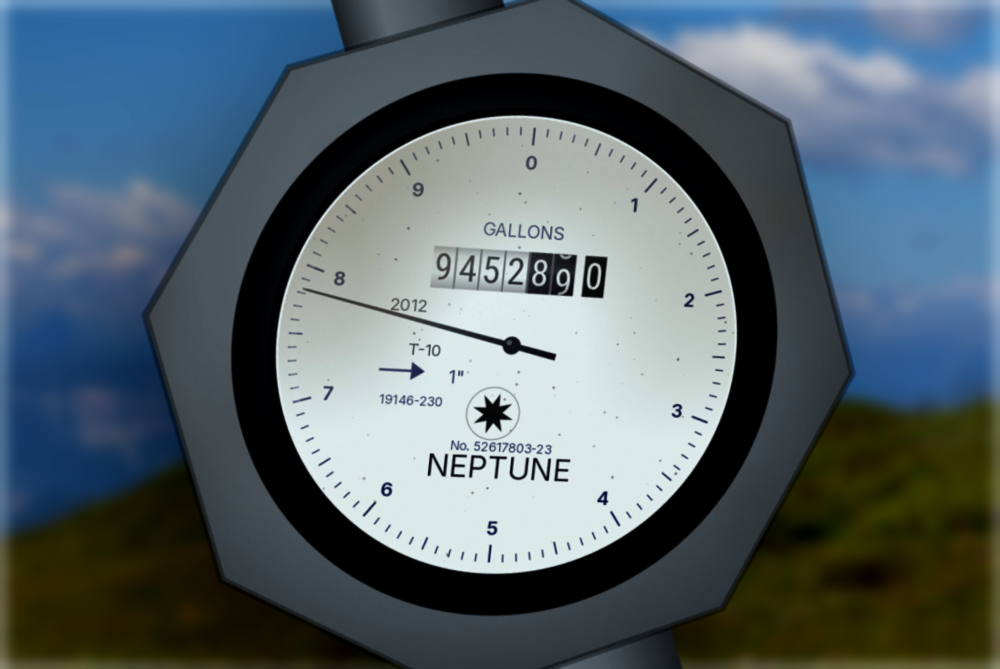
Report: 9452887.8,gal
